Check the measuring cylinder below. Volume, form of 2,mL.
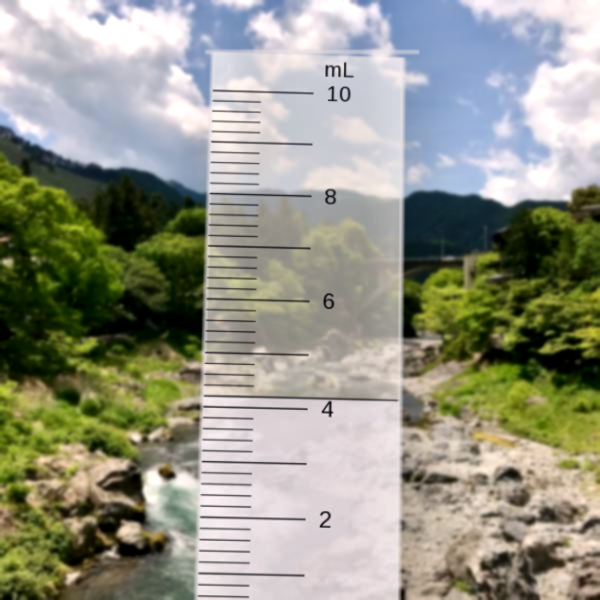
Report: 4.2,mL
